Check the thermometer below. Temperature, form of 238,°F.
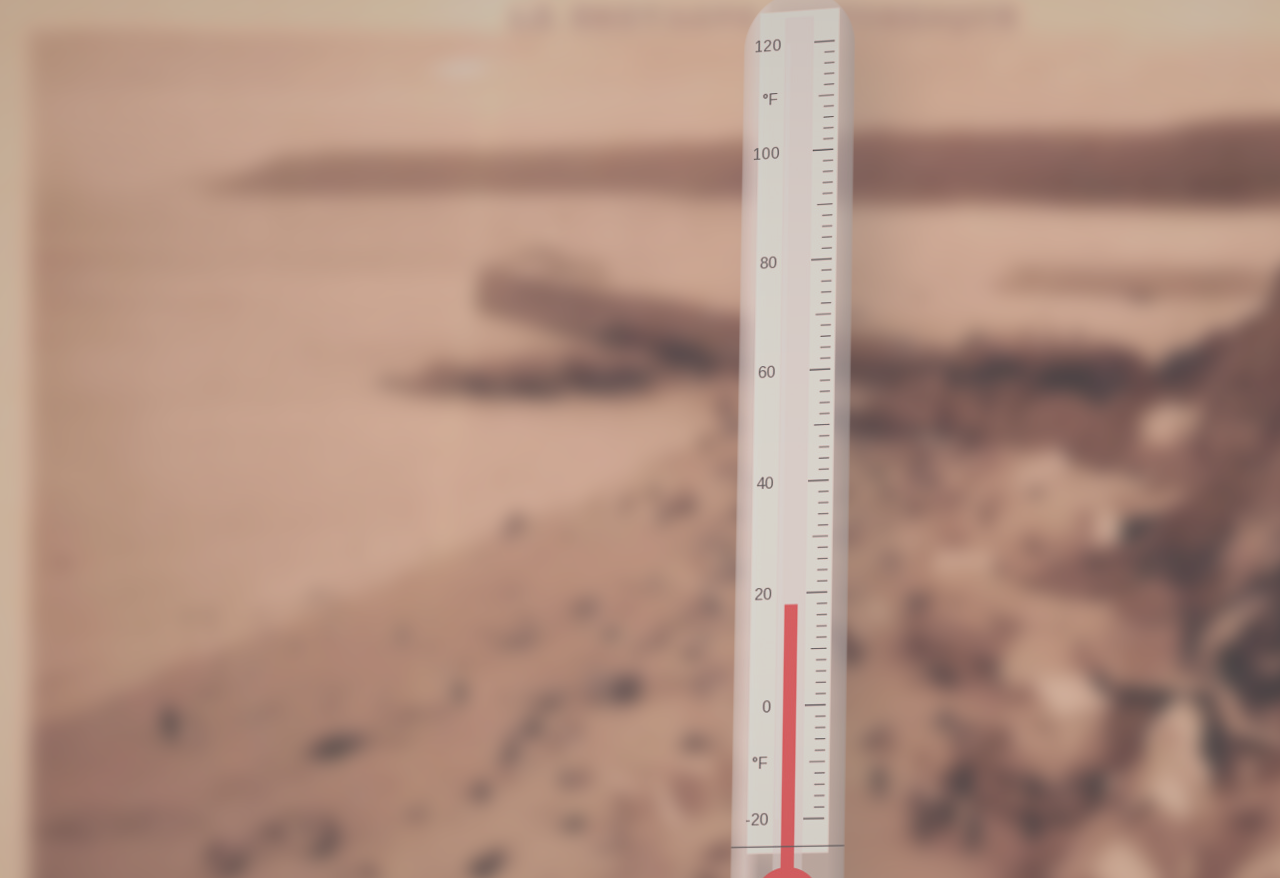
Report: 18,°F
